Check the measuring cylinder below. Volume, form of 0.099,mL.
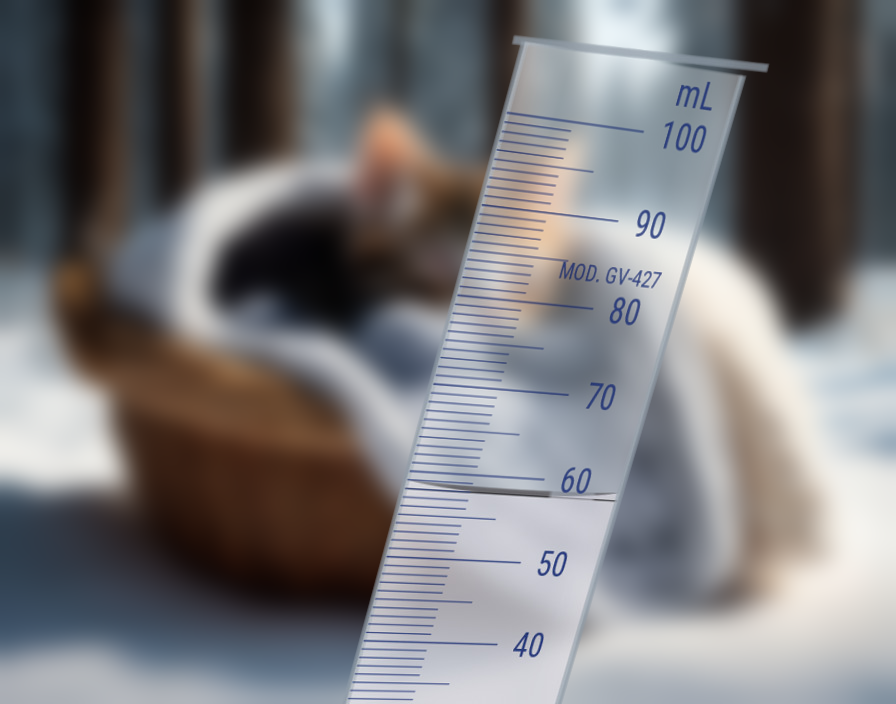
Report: 58,mL
